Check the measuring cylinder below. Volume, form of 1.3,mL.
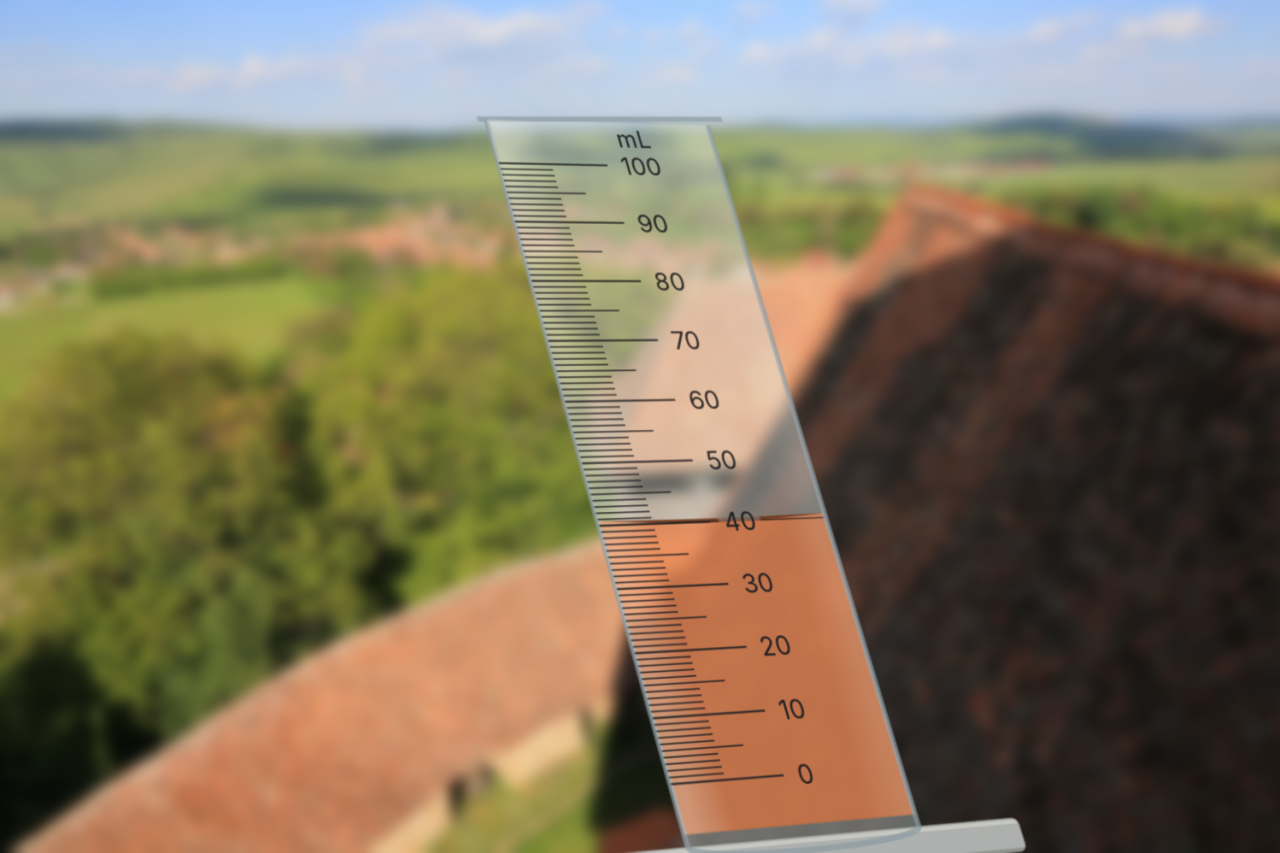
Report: 40,mL
